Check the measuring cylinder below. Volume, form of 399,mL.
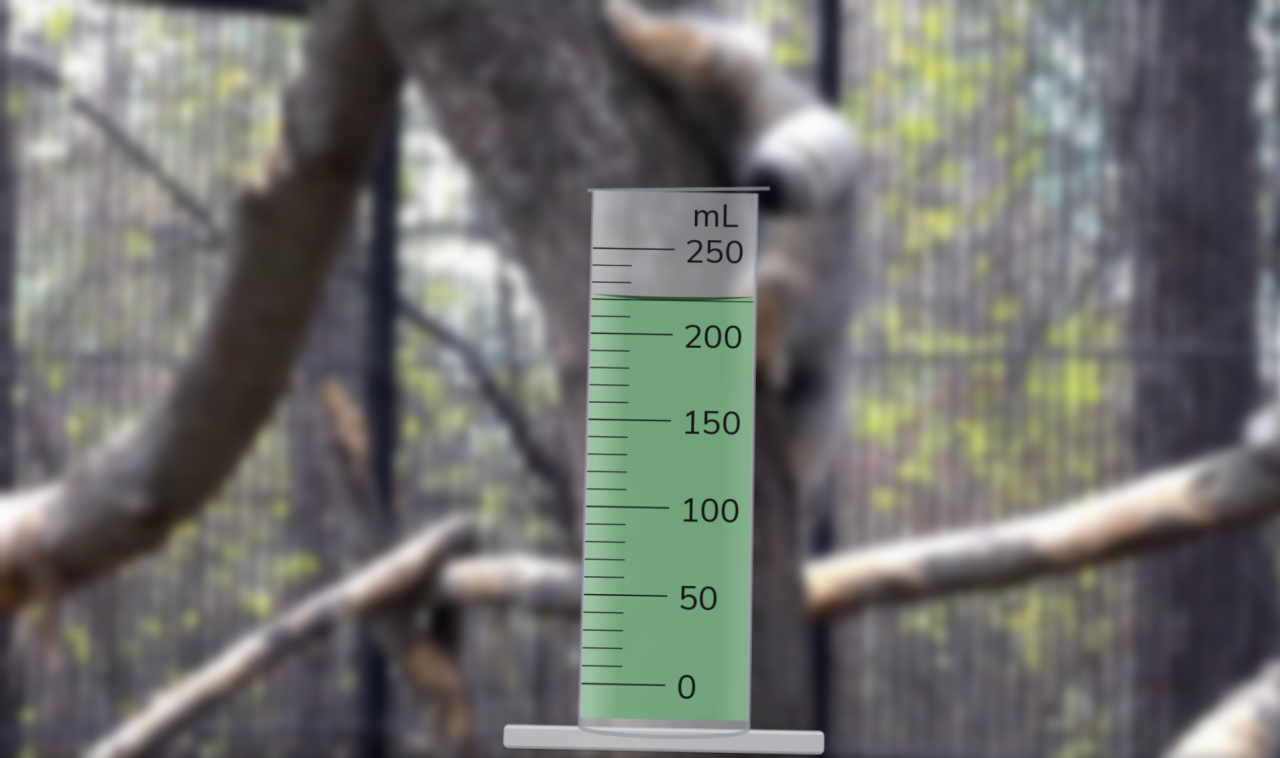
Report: 220,mL
